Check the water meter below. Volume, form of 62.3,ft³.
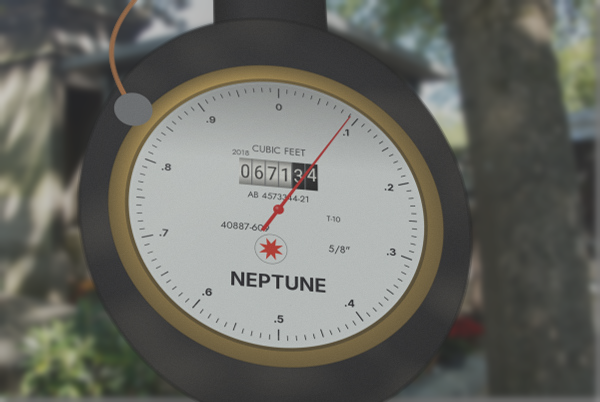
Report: 67134.09,ft³
